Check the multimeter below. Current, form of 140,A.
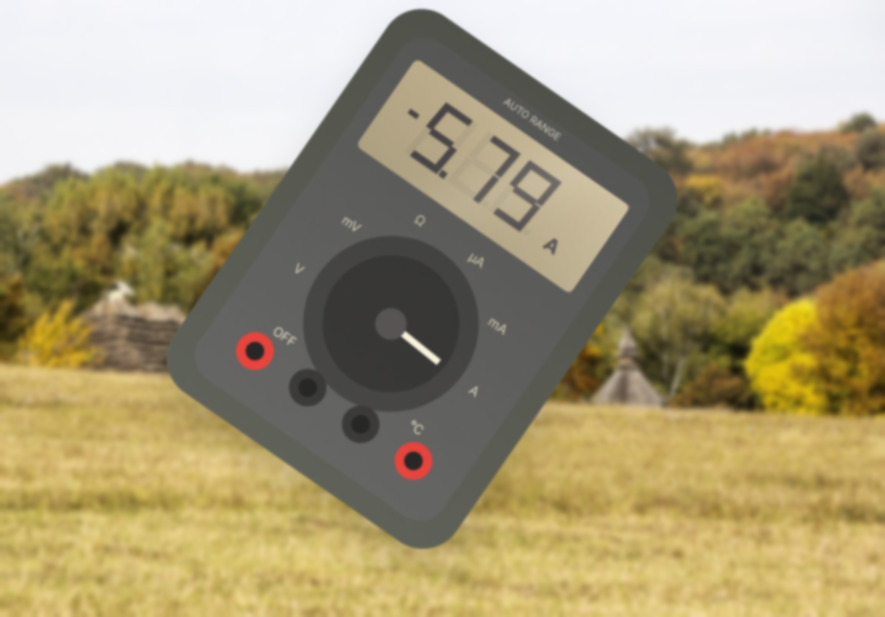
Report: -5.79,A
